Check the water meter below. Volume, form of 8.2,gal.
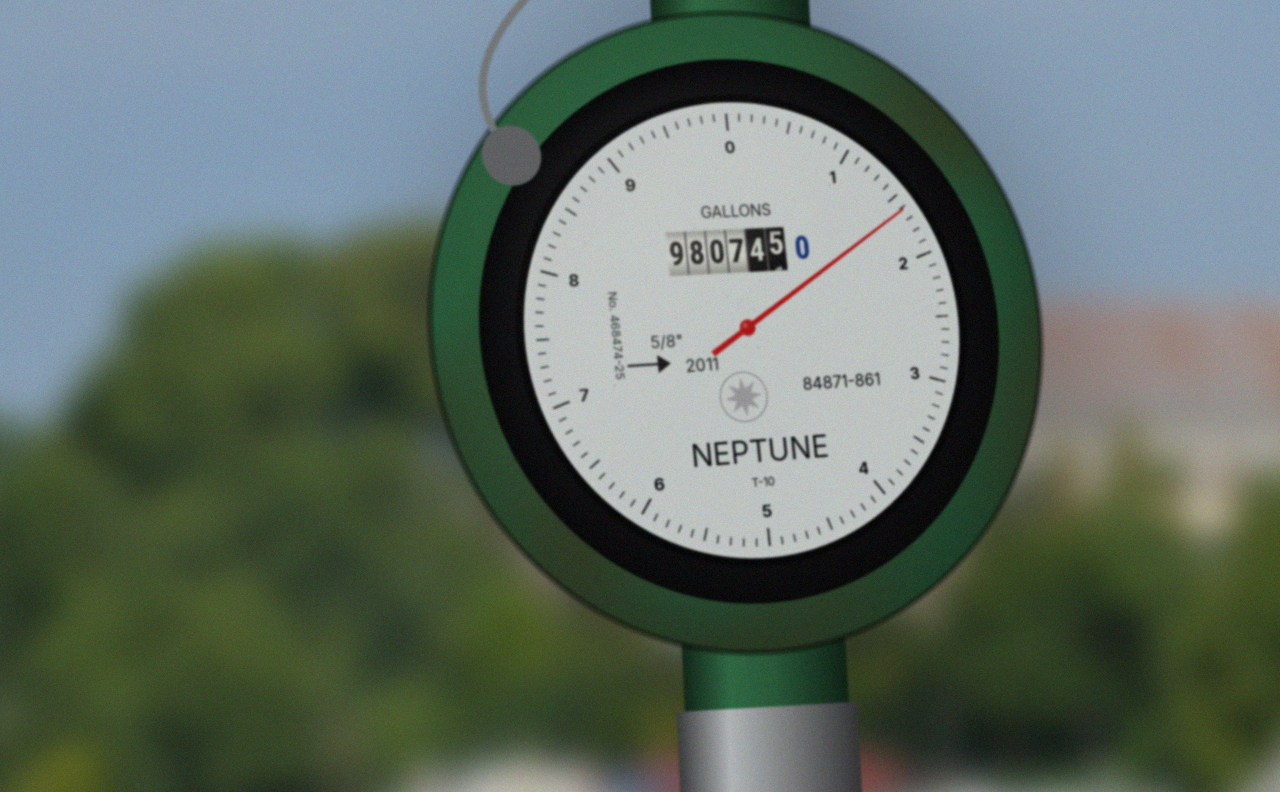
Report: 9807451.6,gal
